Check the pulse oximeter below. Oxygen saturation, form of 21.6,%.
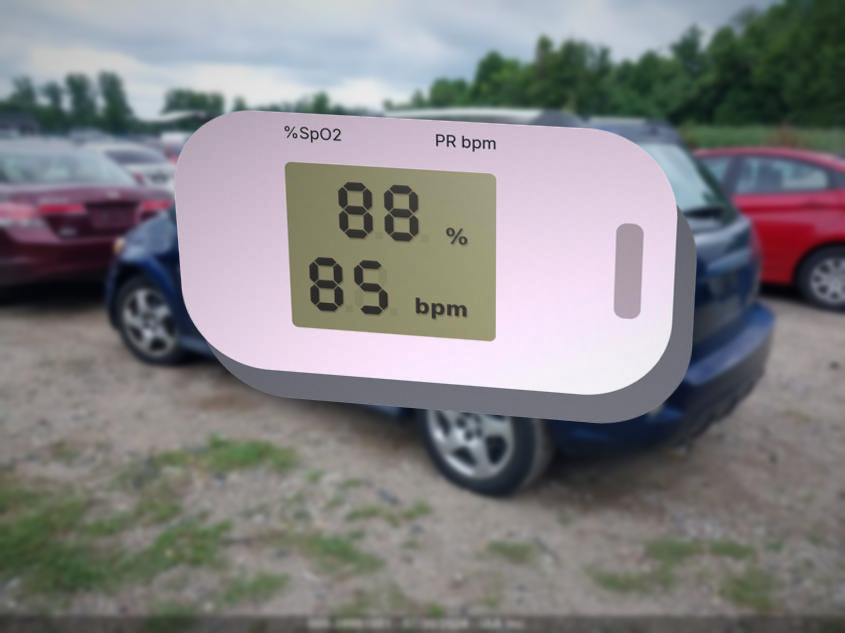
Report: 88,%
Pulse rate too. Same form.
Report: 85,bpm
